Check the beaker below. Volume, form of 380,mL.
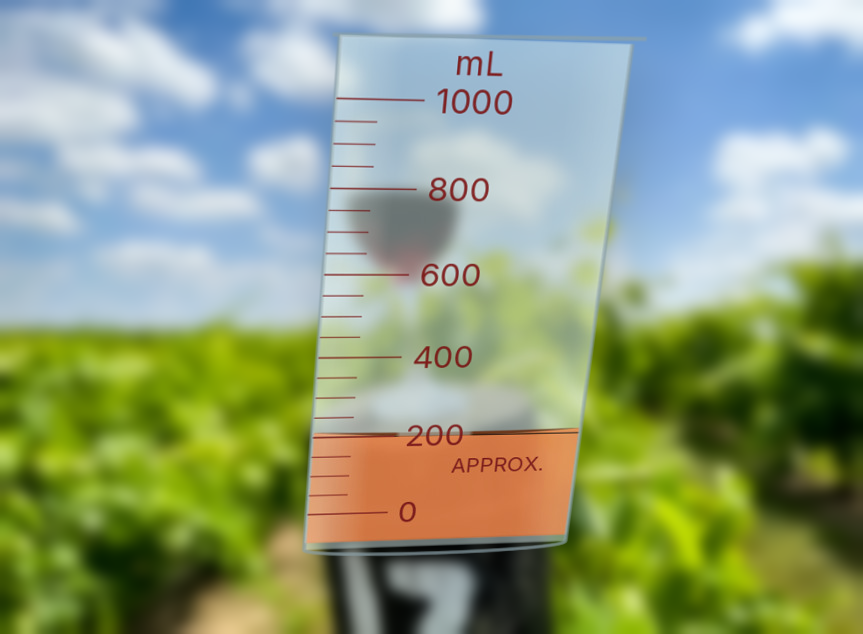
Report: 200,mL
